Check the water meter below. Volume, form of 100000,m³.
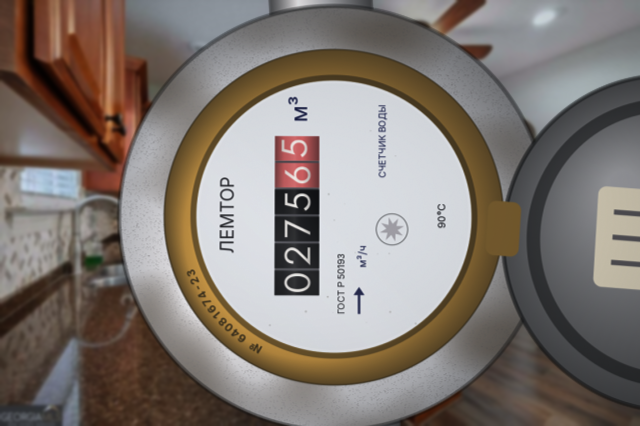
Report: 275.65,m³
